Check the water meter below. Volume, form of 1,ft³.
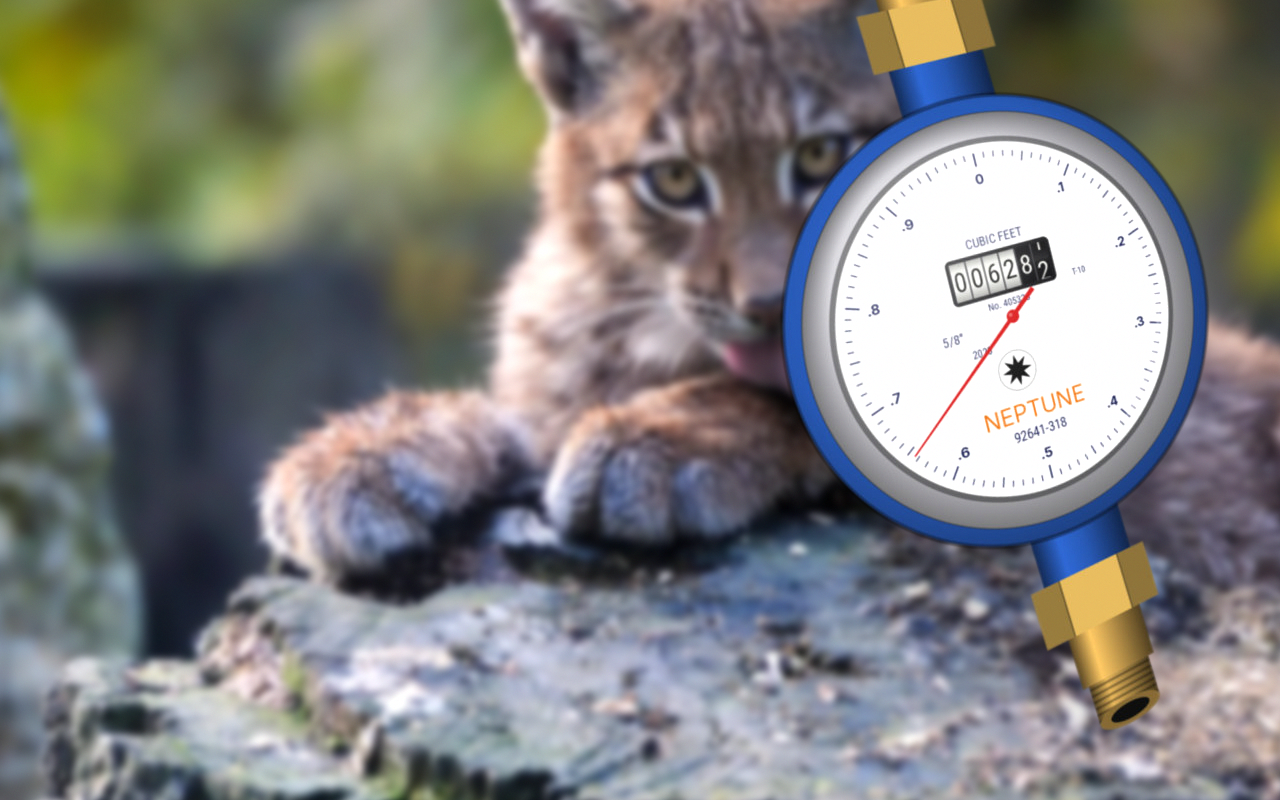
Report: 6281.64,ft³
